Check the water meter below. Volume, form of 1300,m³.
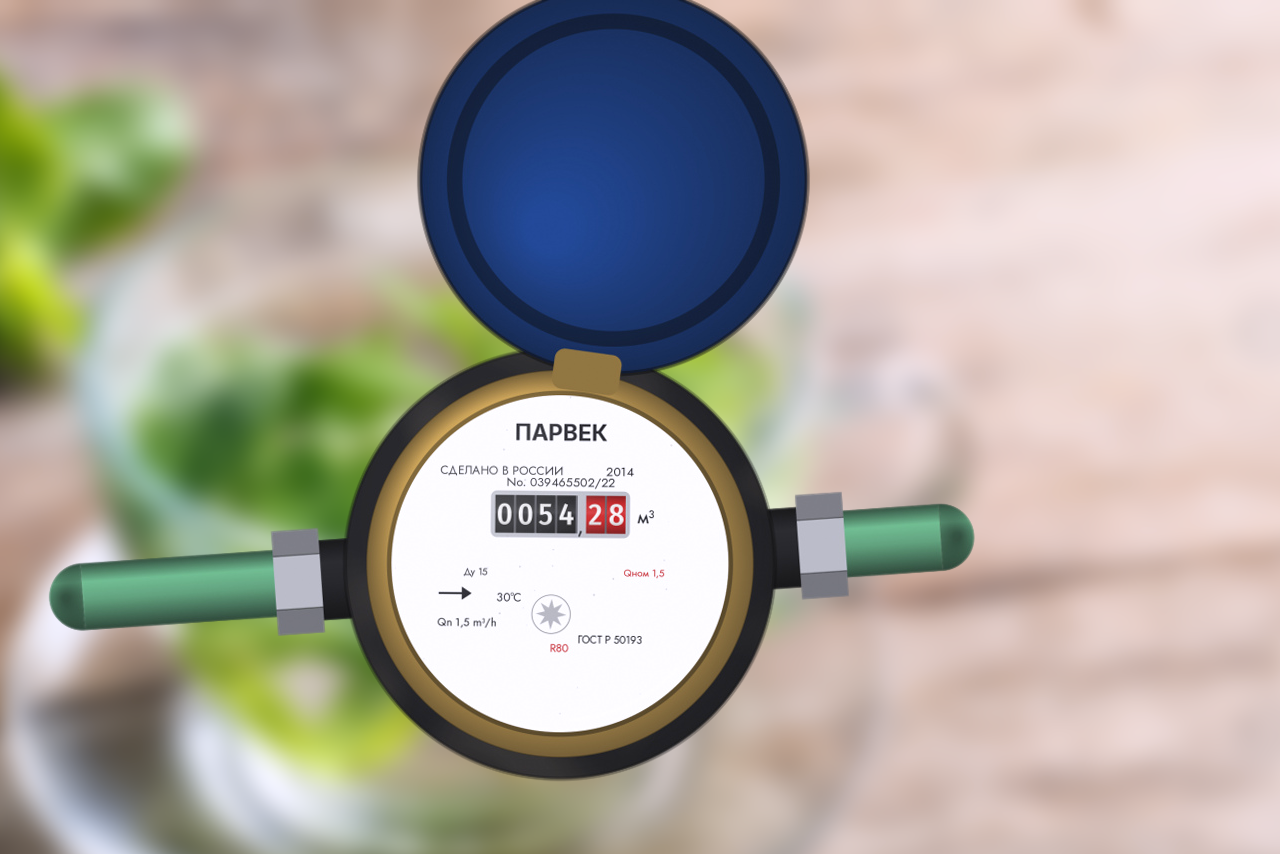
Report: 54.28,m³
